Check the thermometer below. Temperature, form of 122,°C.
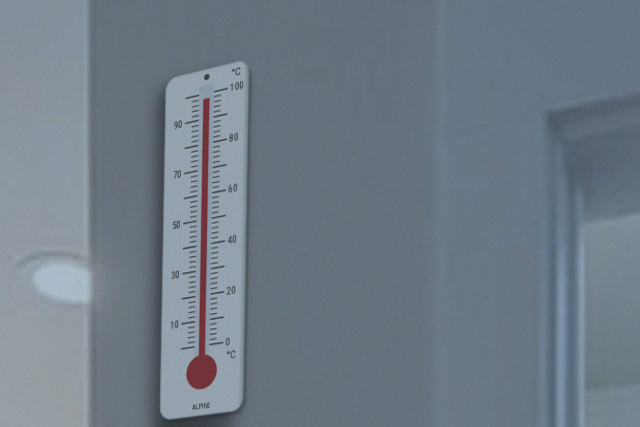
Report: 98,°C
